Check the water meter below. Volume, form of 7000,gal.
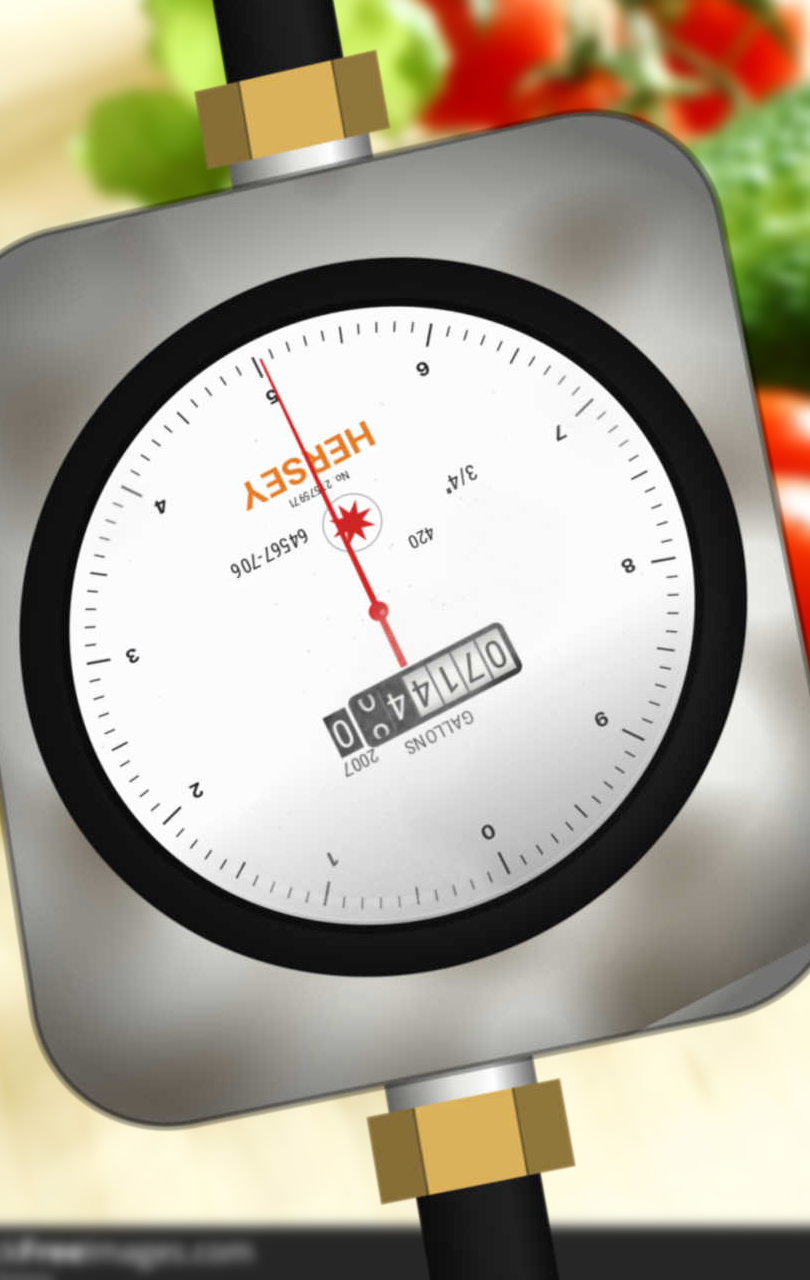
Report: 714485.0,gal
